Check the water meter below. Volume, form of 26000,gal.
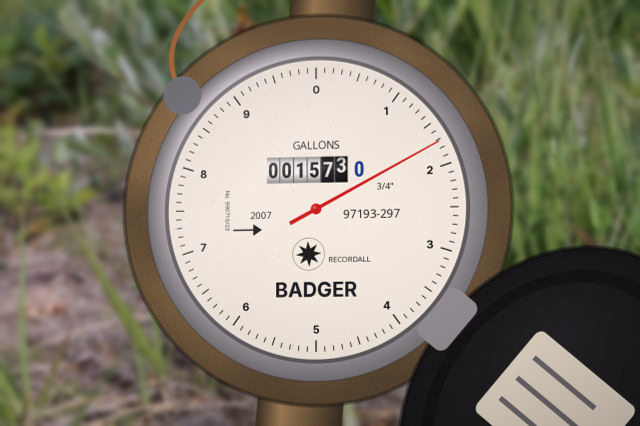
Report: 15731.7,gal
